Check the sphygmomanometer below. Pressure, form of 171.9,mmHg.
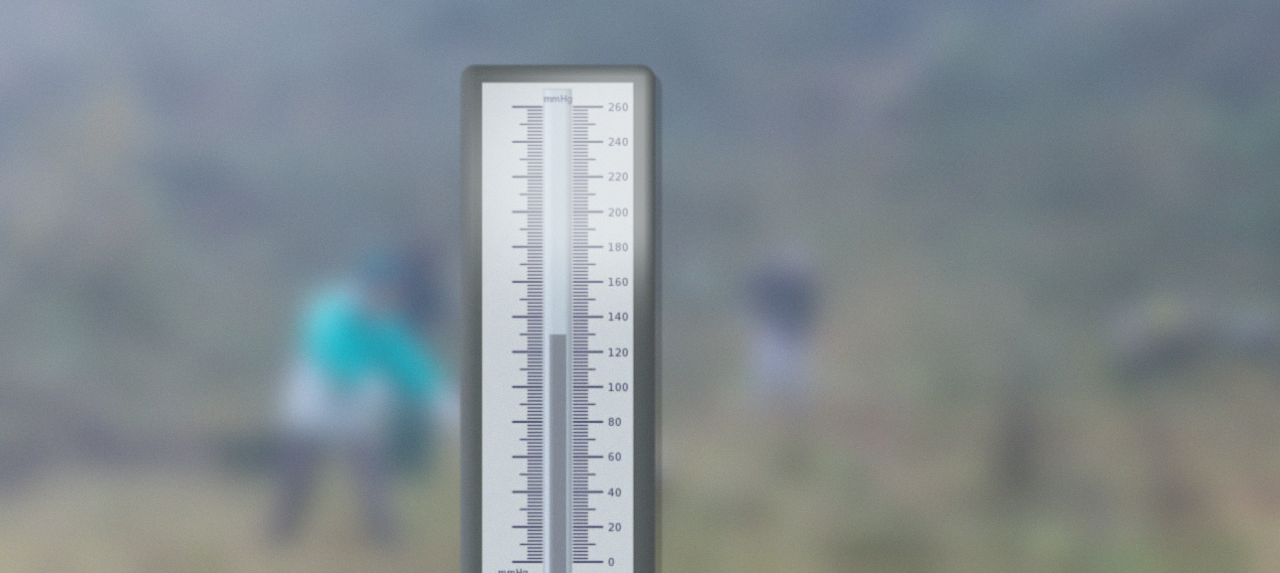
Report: 130,mmHg
